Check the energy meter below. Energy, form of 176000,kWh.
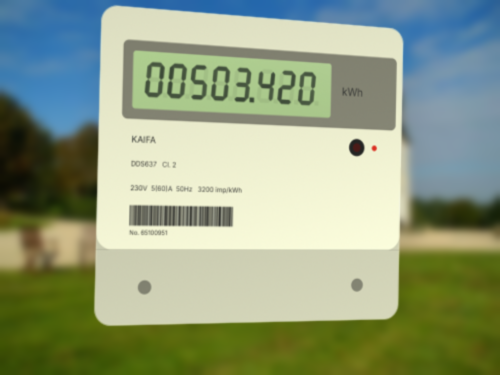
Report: 503.420,kWh
